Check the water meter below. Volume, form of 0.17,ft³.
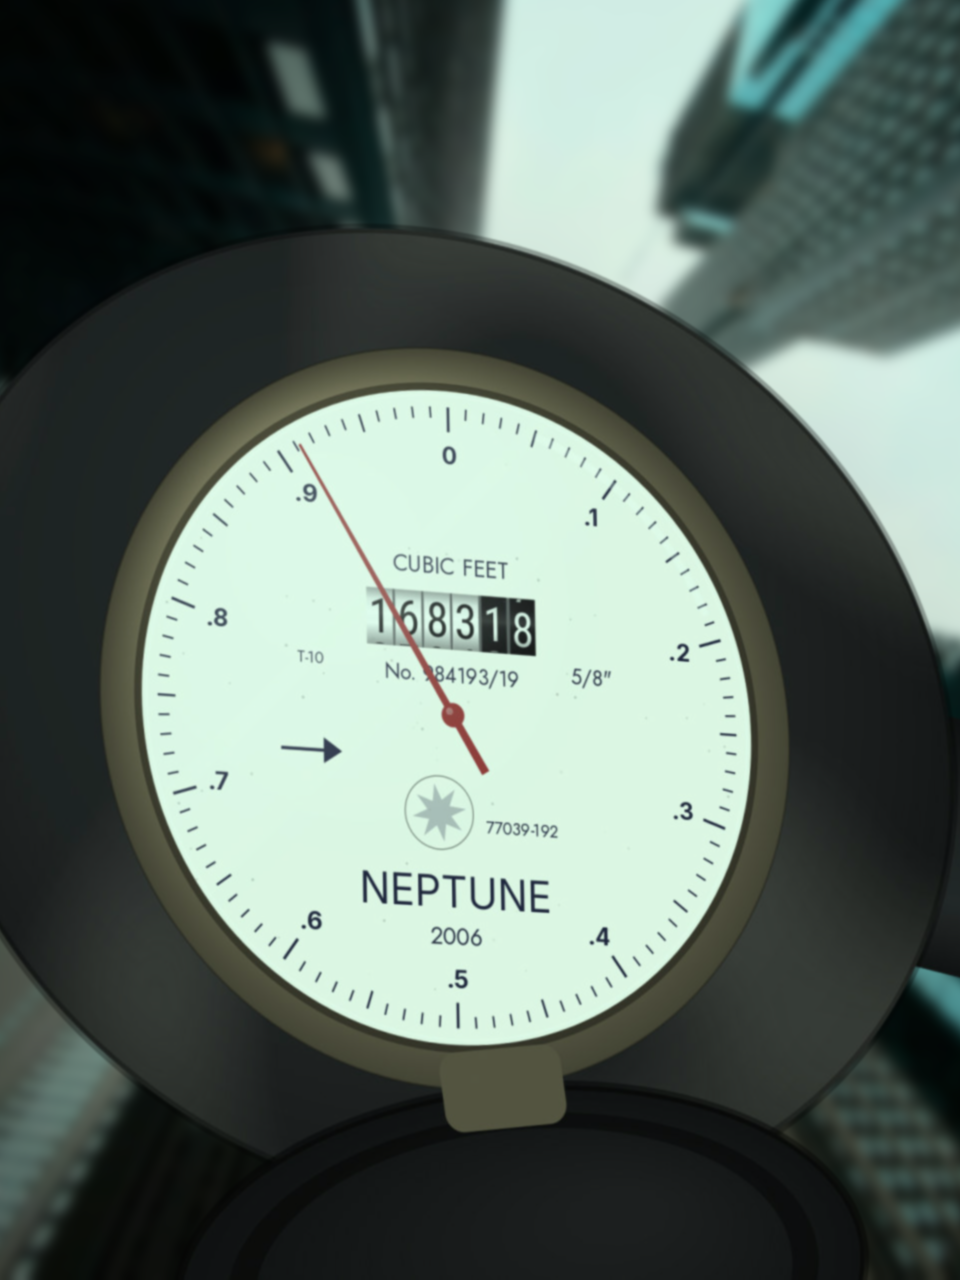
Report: 168317.91,ft³
